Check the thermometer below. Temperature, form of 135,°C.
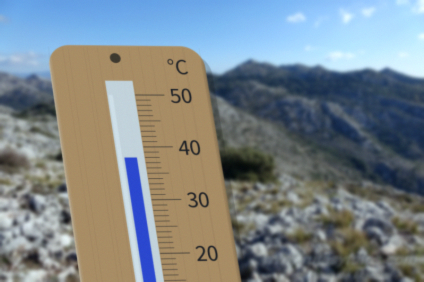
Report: 38,°C
